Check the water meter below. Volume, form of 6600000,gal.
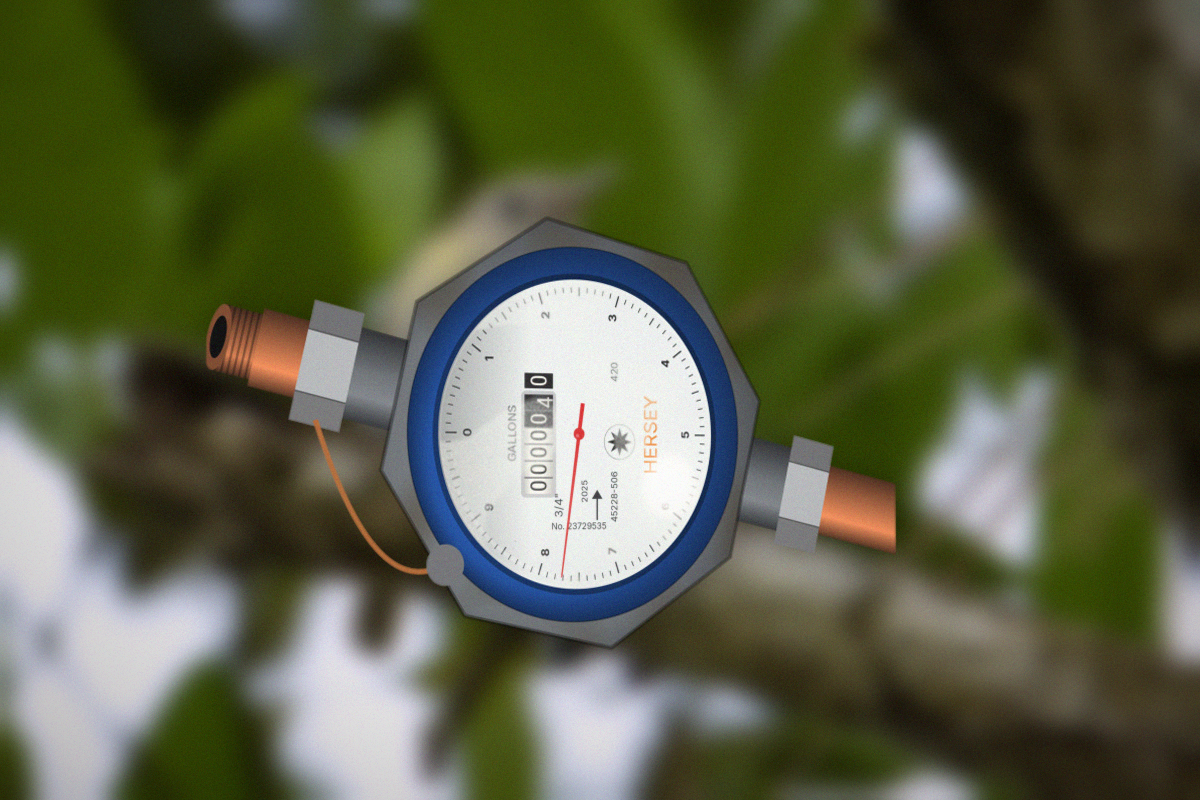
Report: 37.7,gal
